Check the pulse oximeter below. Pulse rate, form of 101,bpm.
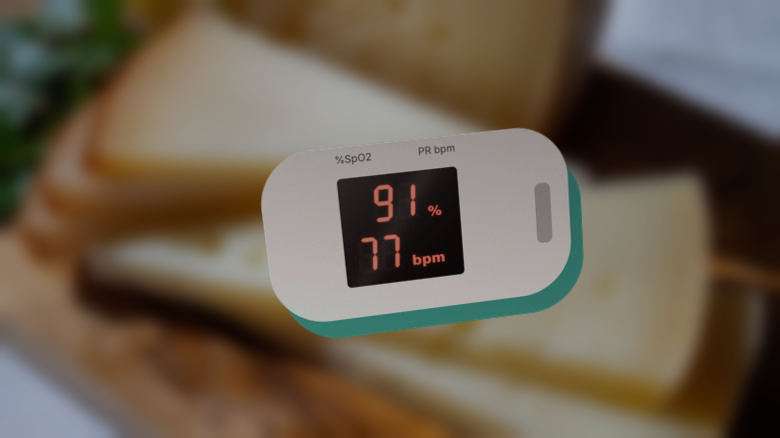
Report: 77,bpm
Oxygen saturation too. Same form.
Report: 91,%
